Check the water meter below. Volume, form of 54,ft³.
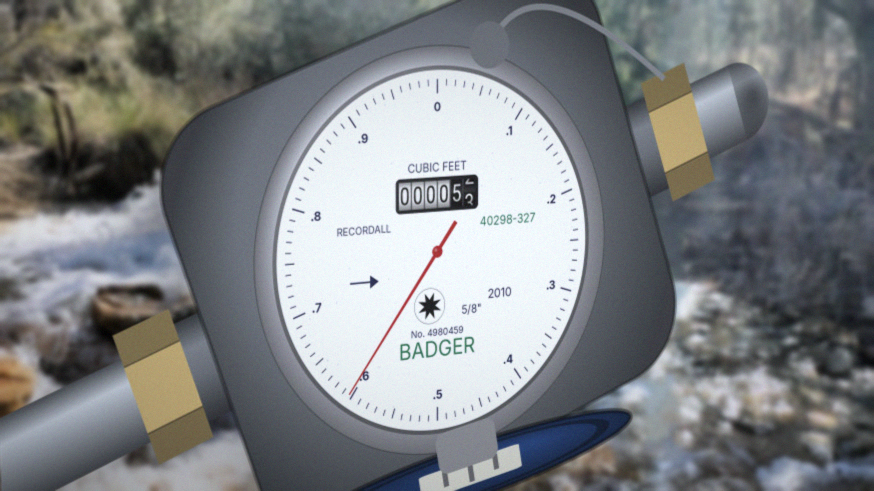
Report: 52.60,ft³
